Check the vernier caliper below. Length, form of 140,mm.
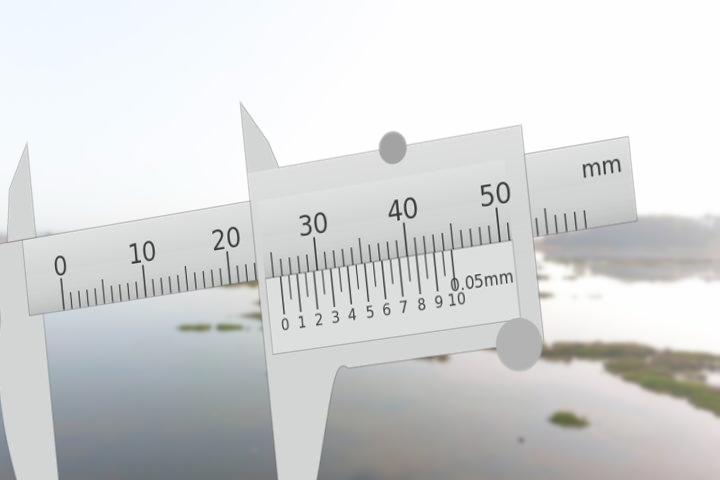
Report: 25.8,mm
